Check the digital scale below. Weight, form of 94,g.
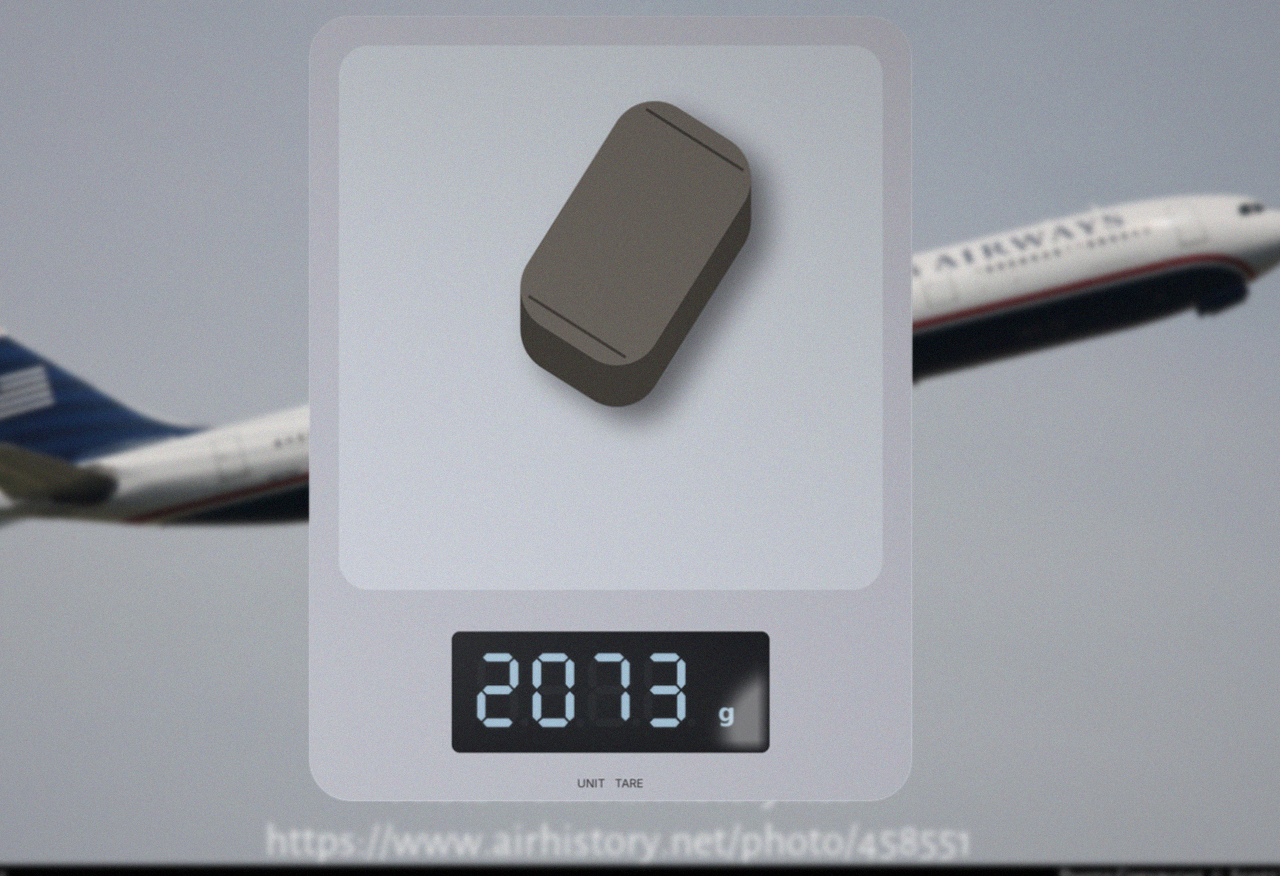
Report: 2073,g
